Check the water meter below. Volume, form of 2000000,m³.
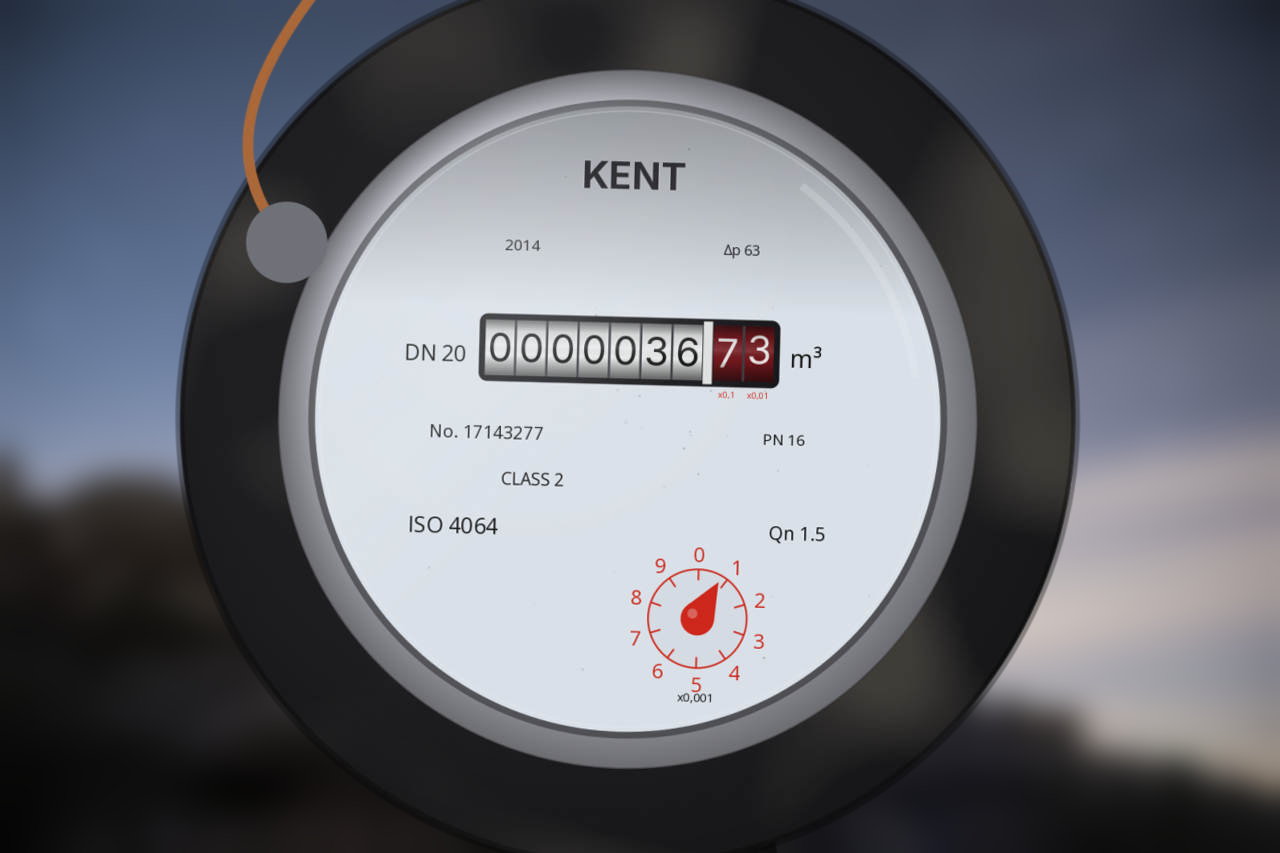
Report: 36.730,m³
